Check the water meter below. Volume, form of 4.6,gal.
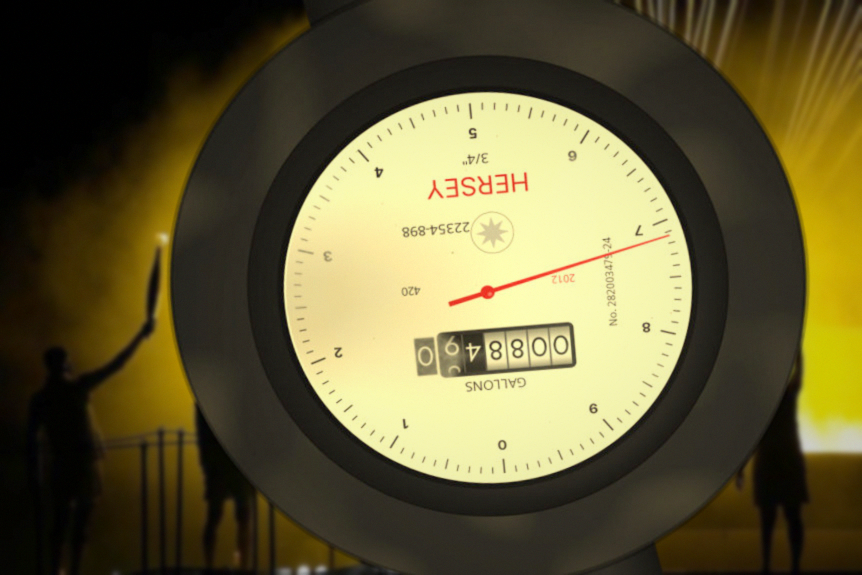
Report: 88487.1,gal
